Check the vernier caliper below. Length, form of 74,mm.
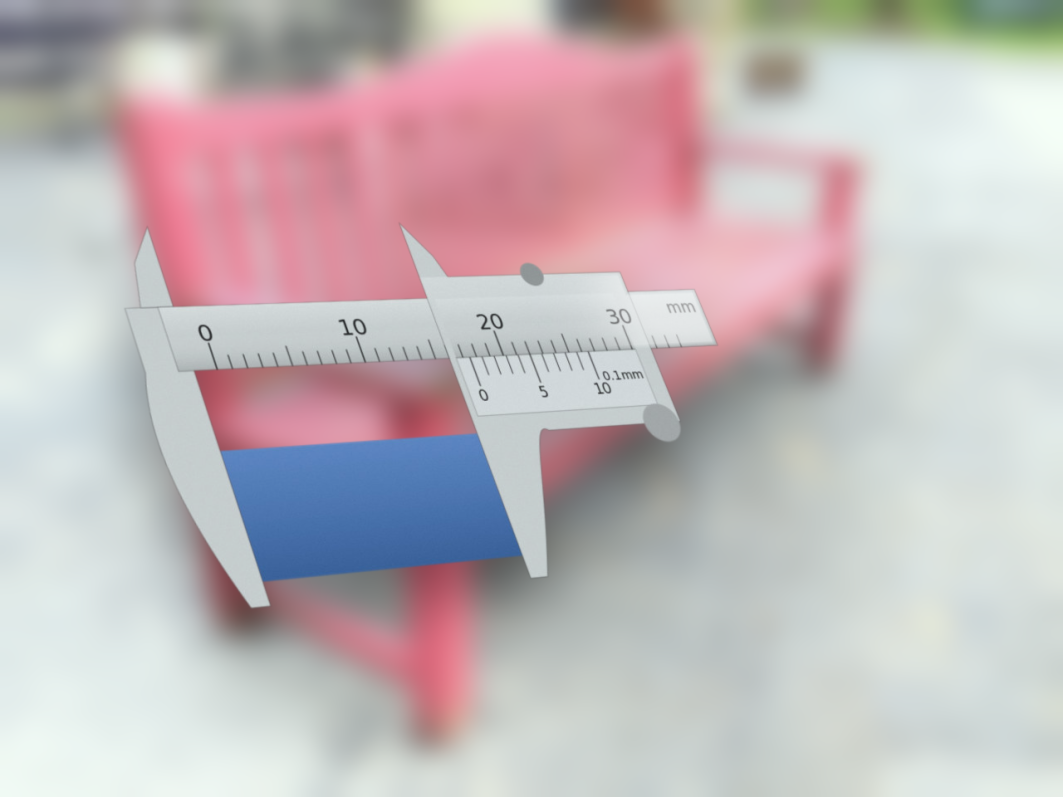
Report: 17.5,mm
